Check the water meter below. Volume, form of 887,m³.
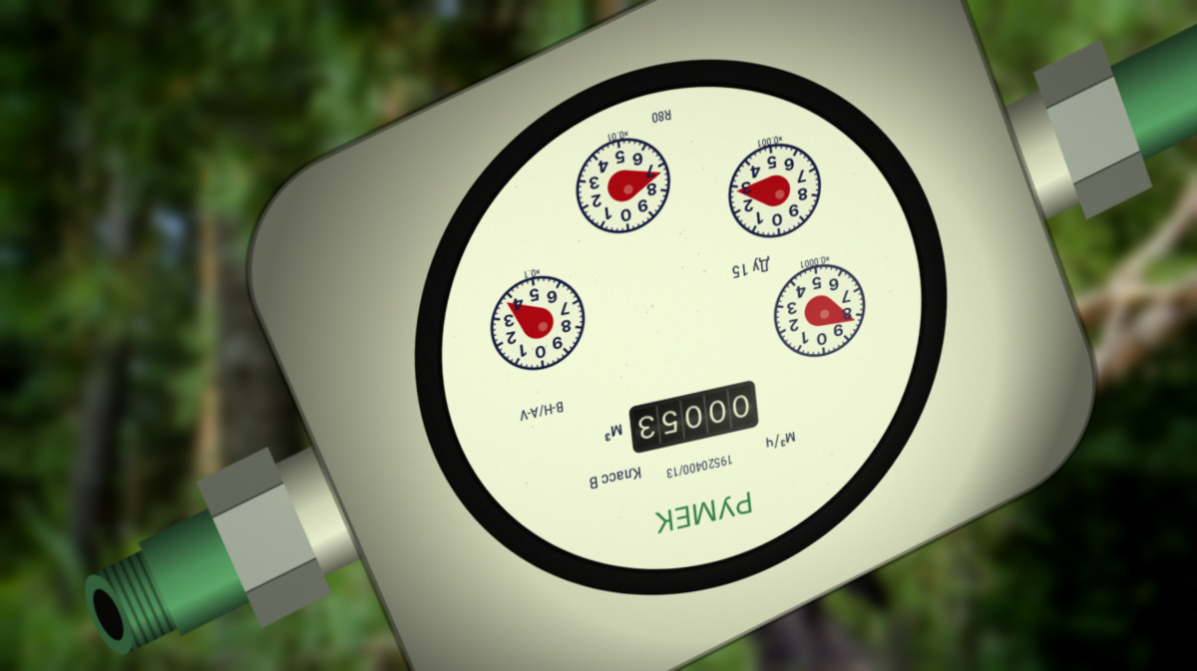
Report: 53.3728,m³
